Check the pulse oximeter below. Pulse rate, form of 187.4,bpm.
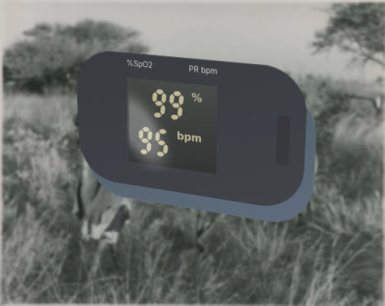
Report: 95,bpm
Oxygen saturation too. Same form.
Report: 99,%
